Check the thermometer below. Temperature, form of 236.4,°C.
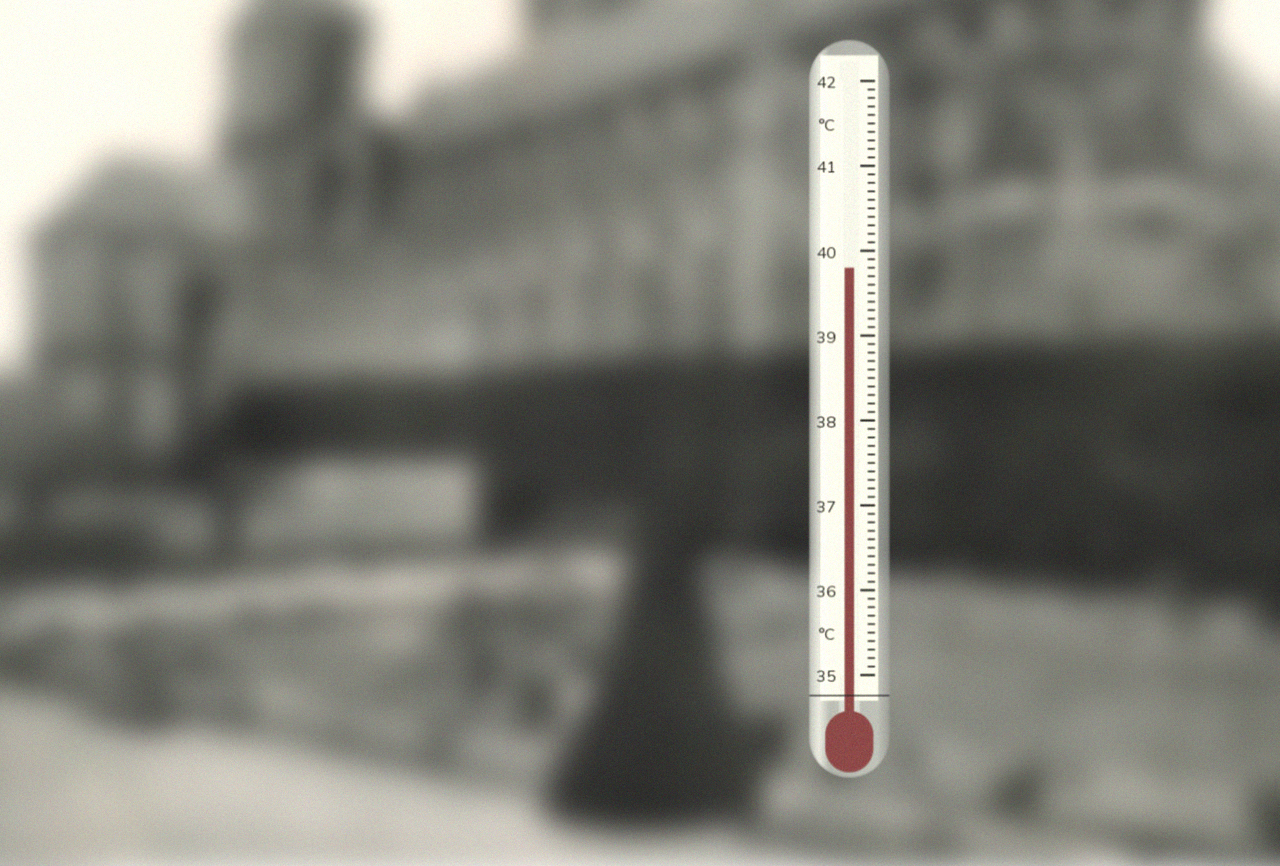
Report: 39.8,°C
